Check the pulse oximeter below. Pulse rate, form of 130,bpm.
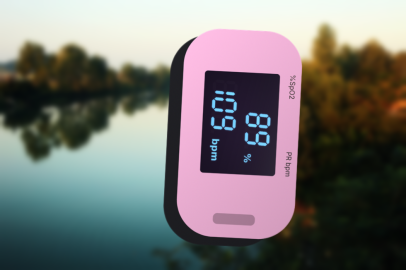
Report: 109,bpm
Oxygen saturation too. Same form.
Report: 89,%
